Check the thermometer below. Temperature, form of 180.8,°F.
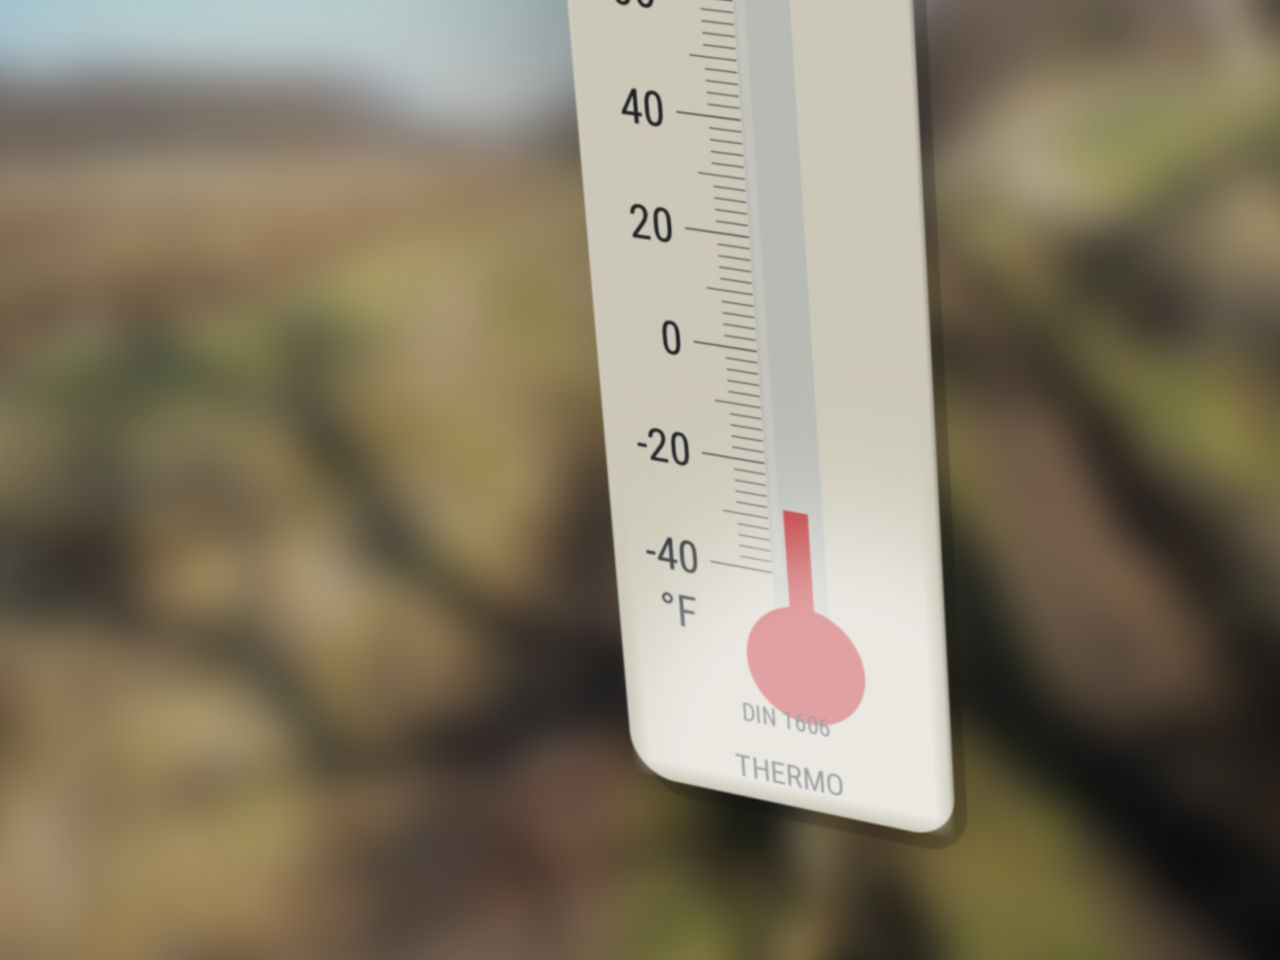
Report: -28,°F
